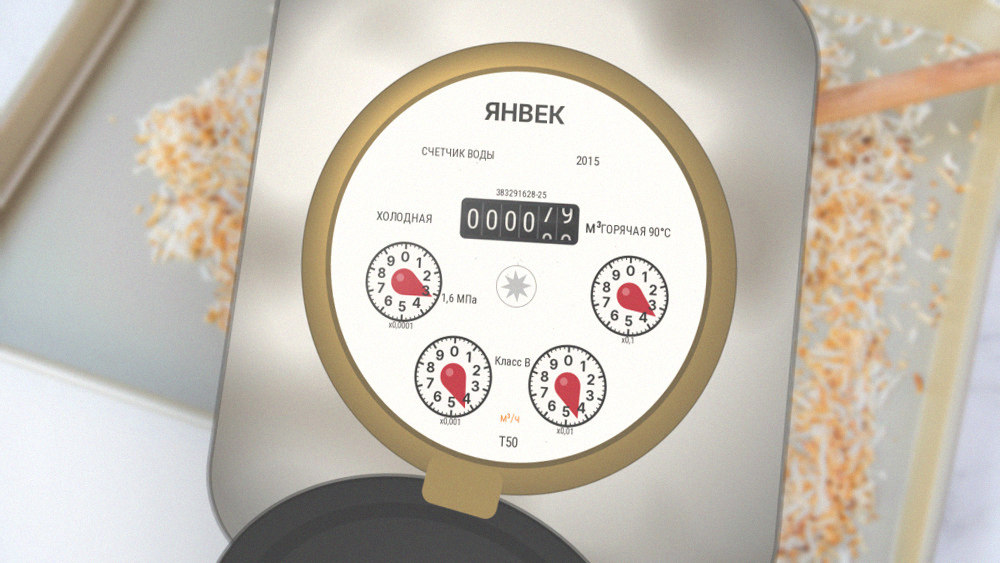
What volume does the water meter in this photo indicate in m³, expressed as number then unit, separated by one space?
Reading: 79.3443 m³
